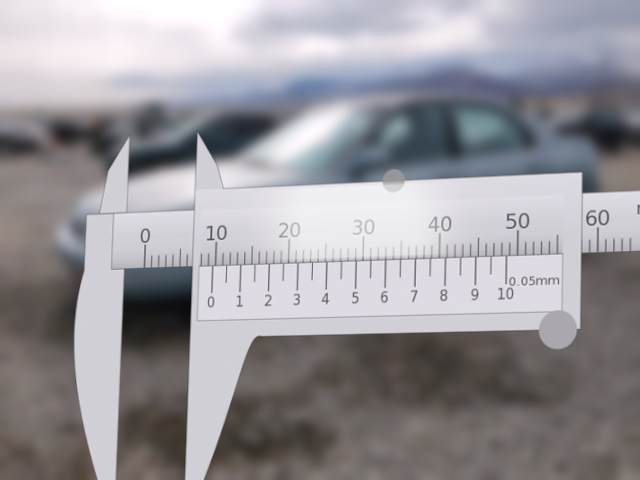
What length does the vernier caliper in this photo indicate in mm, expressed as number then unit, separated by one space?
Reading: 9.6 mm
